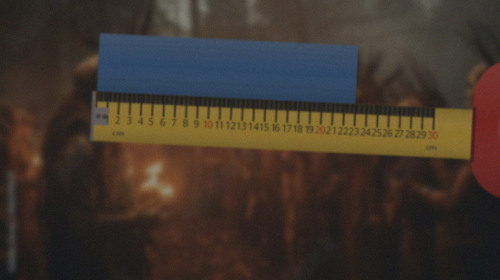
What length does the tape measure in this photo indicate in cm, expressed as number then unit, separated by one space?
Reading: 23 cm
